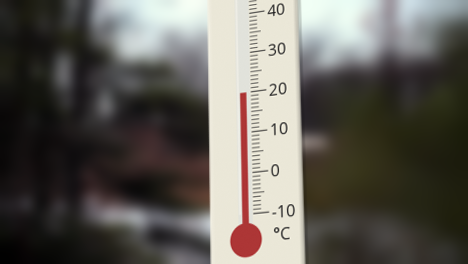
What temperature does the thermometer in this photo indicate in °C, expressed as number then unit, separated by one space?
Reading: 20 °C
